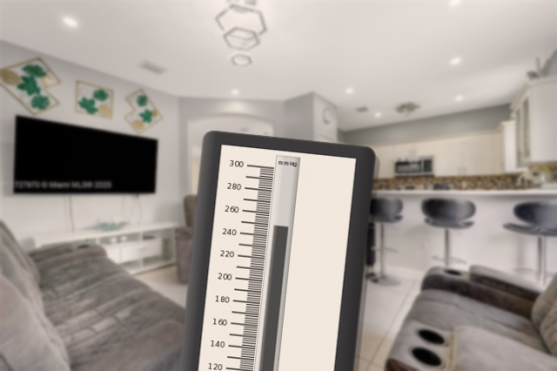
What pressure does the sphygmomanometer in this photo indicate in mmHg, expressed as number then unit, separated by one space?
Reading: 250 mmHg
